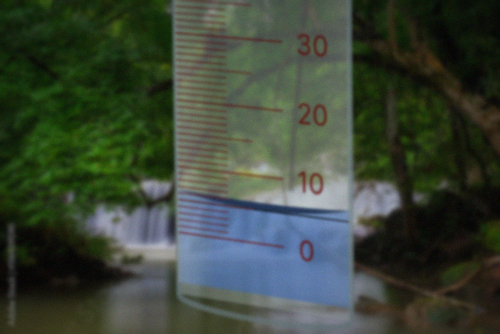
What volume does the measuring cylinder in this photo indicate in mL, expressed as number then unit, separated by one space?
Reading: 5 mL
